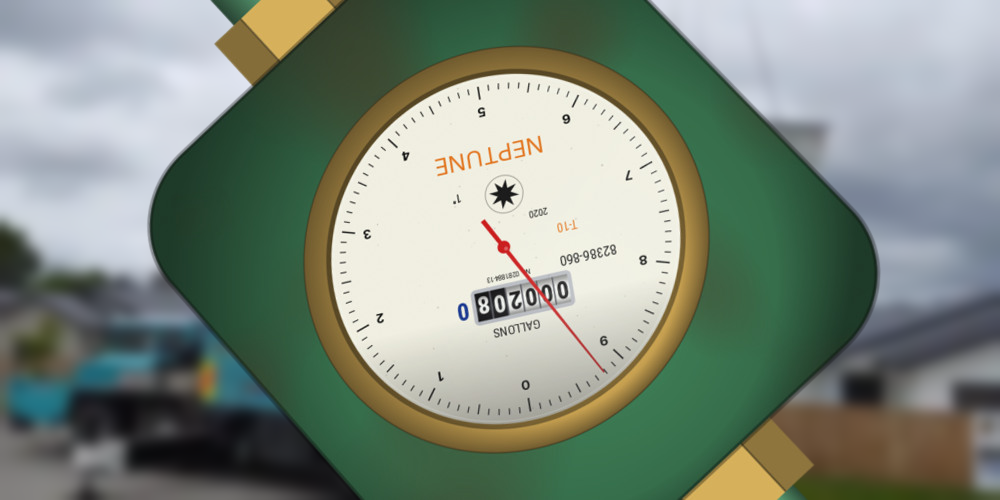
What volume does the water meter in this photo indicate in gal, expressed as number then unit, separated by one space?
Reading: 2079.2 gal
